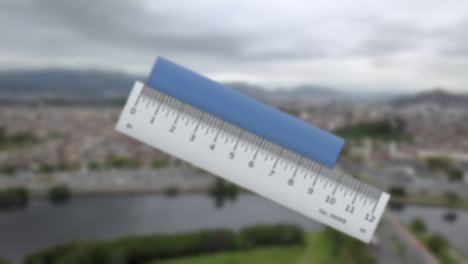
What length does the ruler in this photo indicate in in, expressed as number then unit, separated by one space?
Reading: 9.5 in
